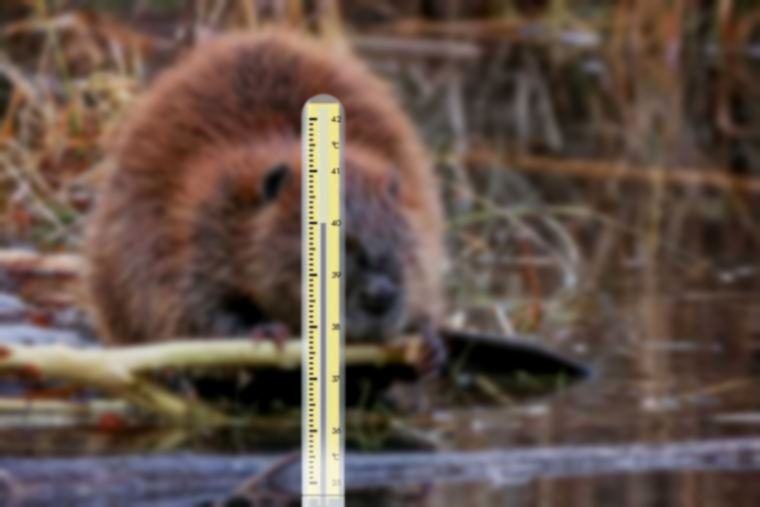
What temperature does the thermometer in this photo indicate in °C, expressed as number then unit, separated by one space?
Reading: 40 °C
